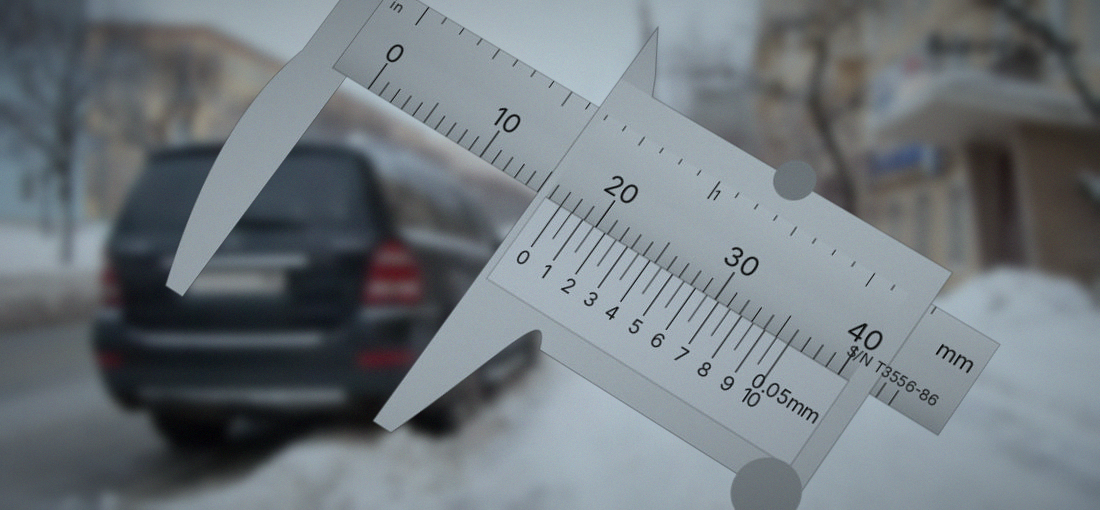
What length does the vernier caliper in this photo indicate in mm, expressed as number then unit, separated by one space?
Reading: 17.0 mm
